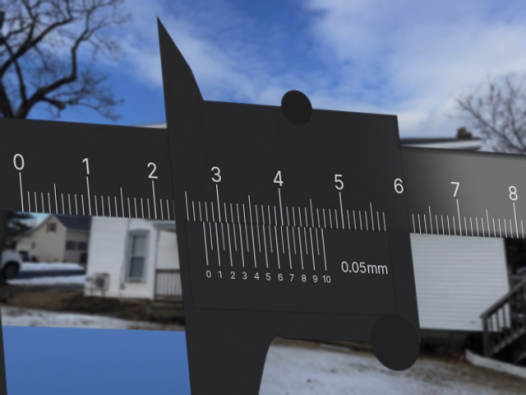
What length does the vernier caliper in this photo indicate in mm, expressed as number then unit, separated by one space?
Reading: 27.4 mm
